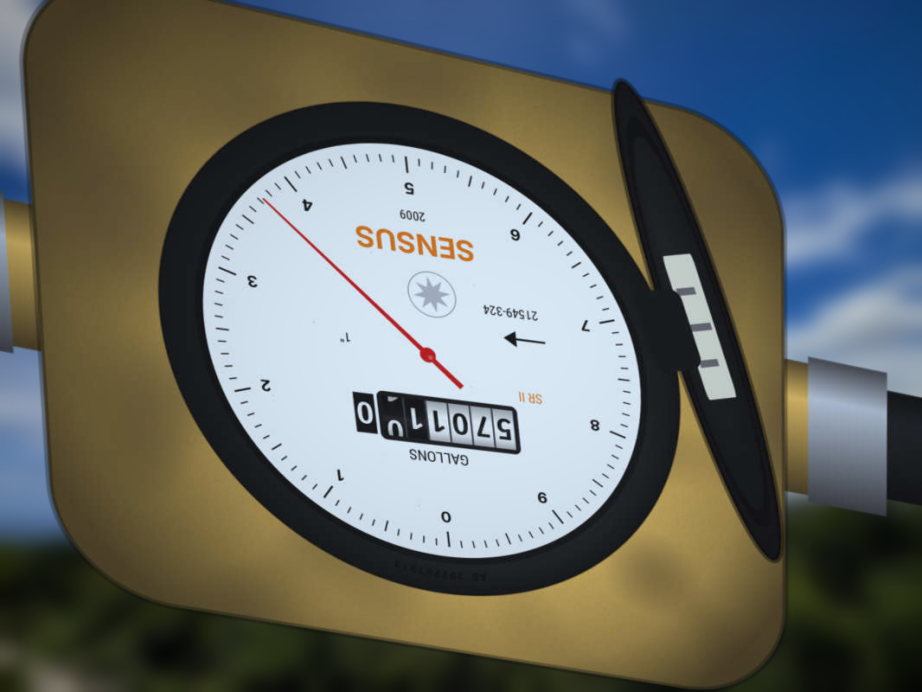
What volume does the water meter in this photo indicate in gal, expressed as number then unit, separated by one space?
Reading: 5701103.7 gal
